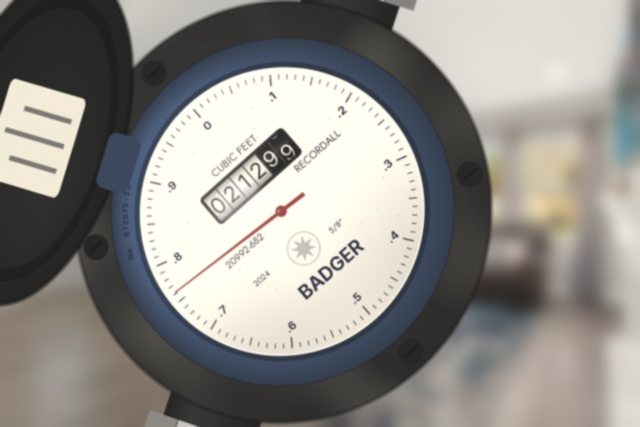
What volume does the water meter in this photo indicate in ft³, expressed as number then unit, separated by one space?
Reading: 21298.76 ft³
